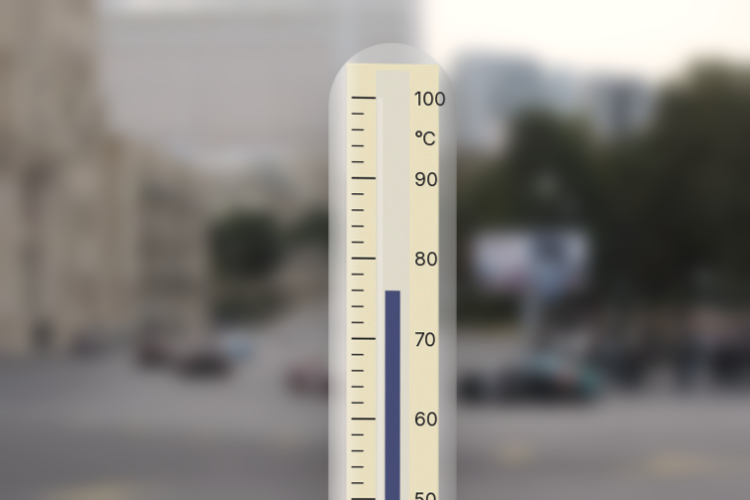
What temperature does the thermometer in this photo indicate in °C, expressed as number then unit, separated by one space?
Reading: 76 °C
